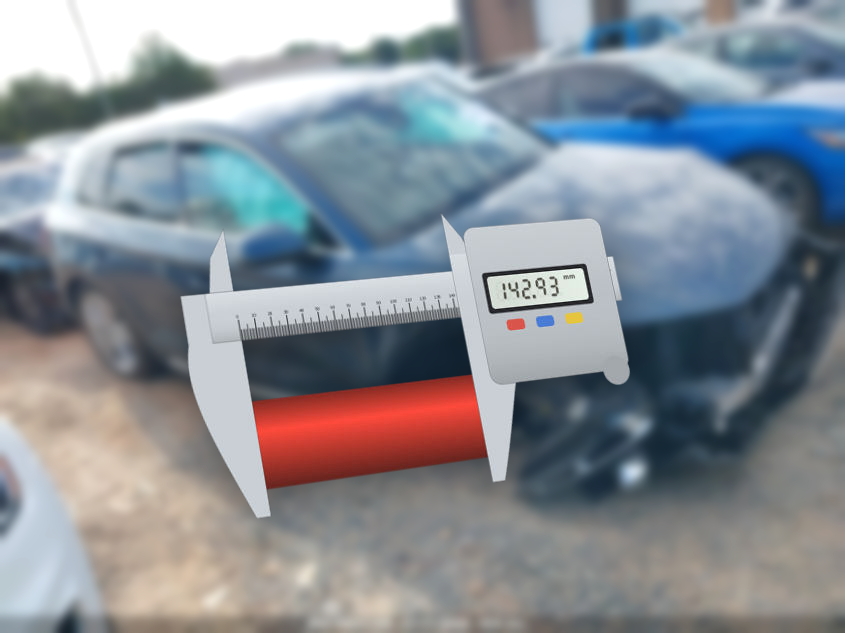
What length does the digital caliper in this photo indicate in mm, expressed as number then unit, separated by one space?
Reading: 142.93 mm
